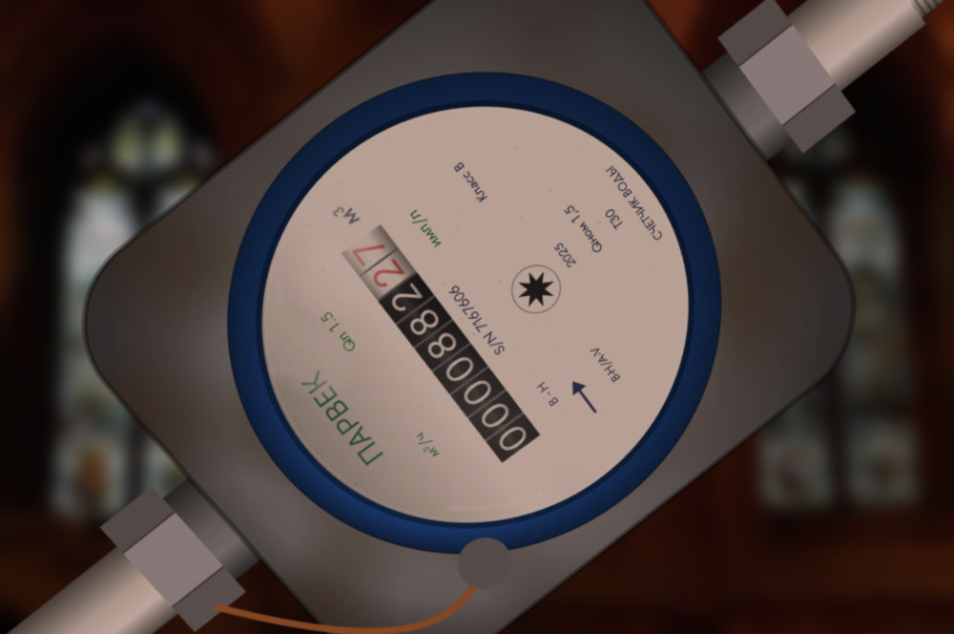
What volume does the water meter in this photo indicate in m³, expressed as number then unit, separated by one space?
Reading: 882.27 m³
